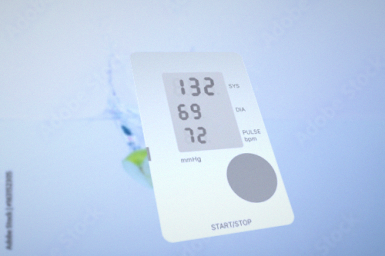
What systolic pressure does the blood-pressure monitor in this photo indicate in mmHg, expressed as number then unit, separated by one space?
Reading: 132 mmHg
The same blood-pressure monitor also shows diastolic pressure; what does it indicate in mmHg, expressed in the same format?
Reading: 69 mmHg
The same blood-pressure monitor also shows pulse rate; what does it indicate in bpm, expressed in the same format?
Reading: 72 bpm
